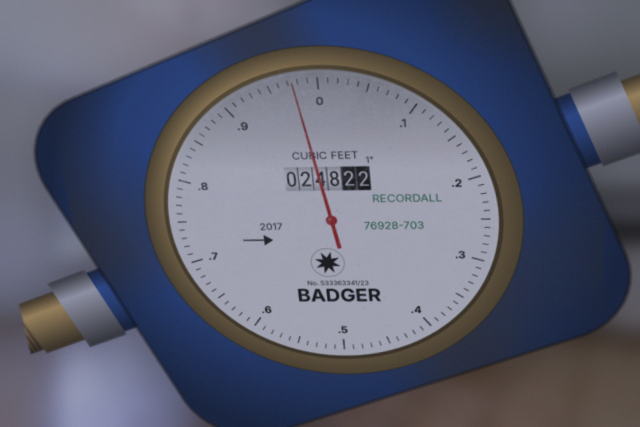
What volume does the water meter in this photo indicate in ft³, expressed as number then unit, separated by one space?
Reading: 24821.97 ft³
